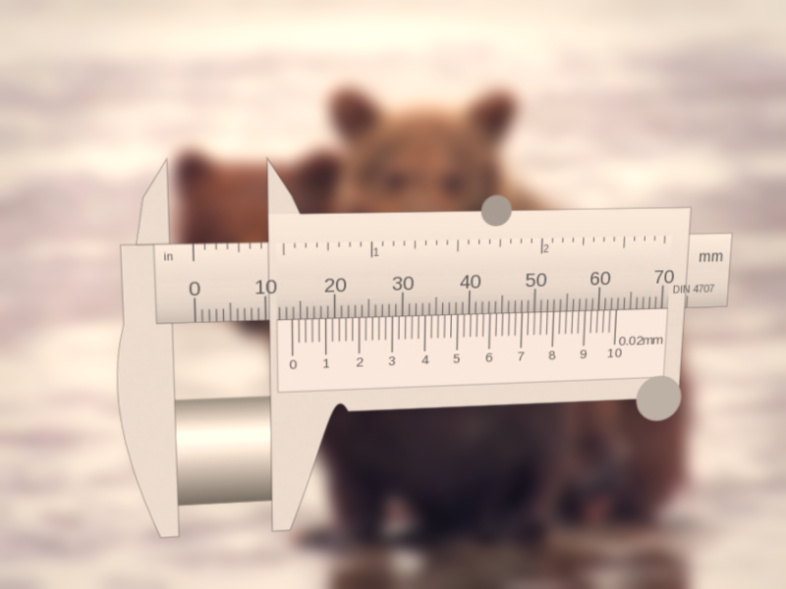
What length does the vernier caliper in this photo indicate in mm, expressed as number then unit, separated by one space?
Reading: 13.8 mm
